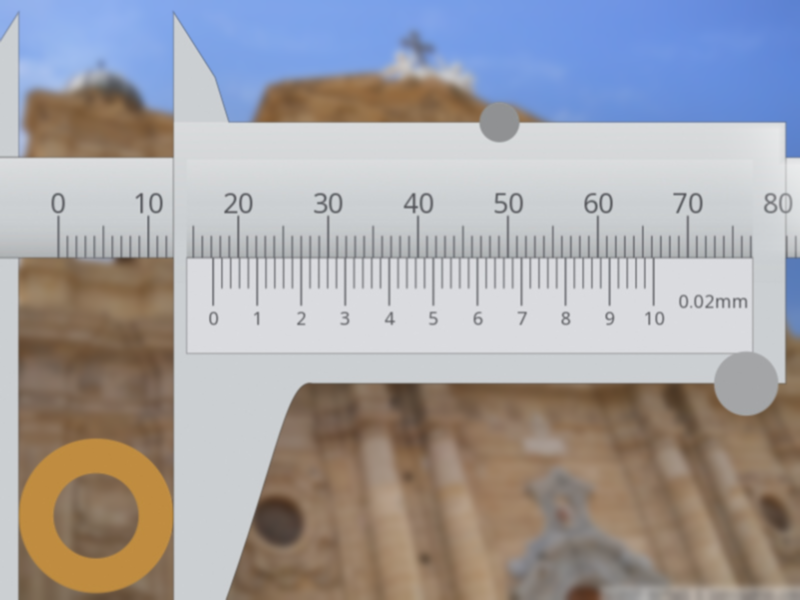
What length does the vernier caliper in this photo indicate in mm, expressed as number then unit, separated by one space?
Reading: 17.2 mm
